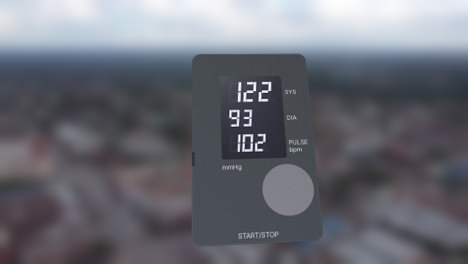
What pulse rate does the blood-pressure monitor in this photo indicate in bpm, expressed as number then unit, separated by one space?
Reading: 102 bpm
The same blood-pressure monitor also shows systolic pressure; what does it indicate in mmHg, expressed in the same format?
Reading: 122 mmHg
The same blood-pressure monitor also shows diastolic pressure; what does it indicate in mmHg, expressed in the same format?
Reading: 93 mmHg
